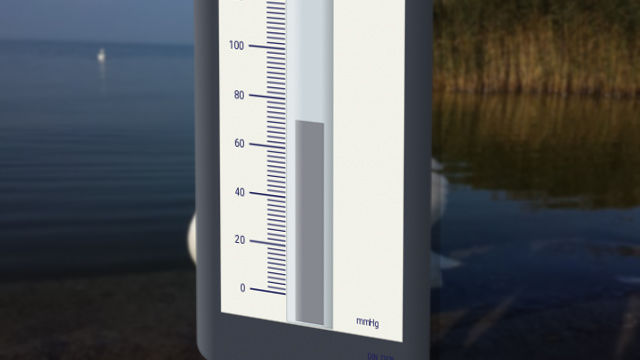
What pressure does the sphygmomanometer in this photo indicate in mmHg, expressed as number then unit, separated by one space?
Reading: 72 mmHg
